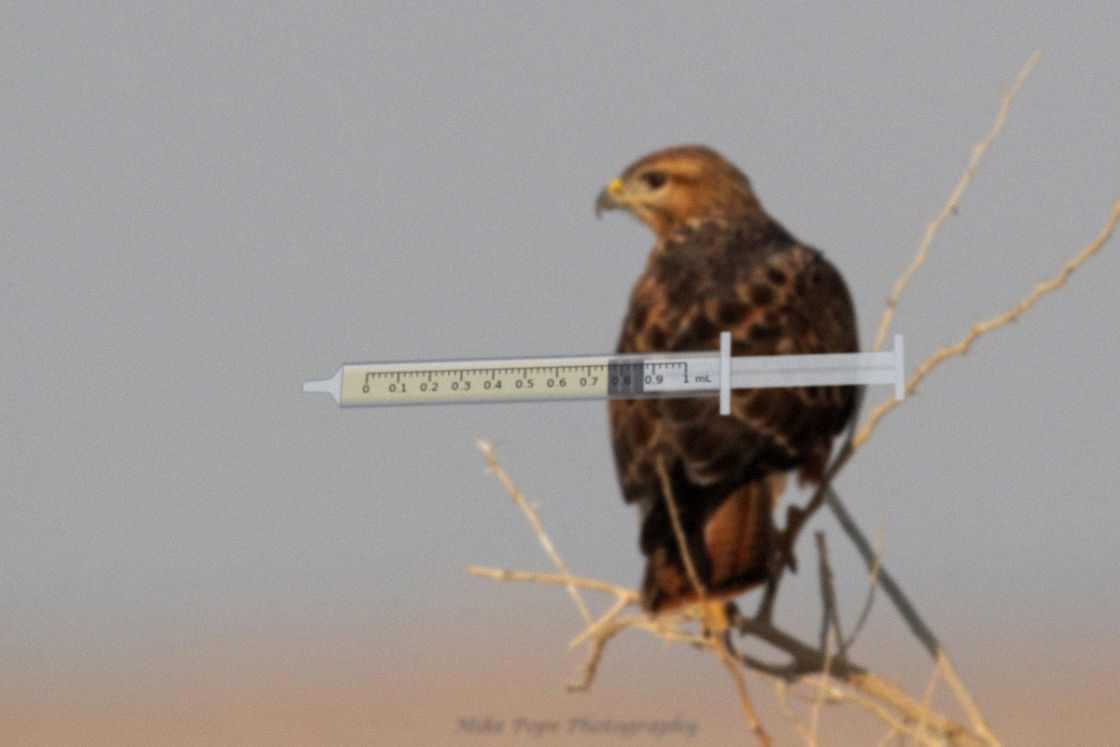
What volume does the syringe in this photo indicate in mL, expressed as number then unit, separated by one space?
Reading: 0.76 mL
